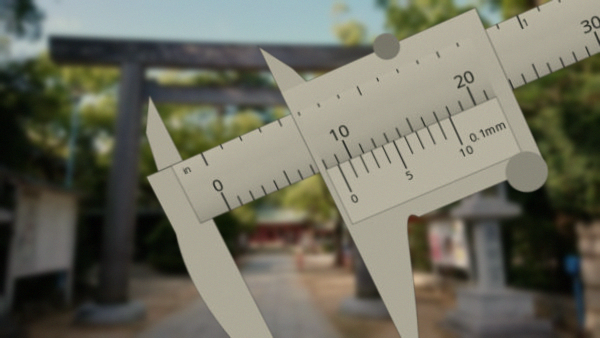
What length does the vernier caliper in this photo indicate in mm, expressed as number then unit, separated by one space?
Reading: 8.9 mm
